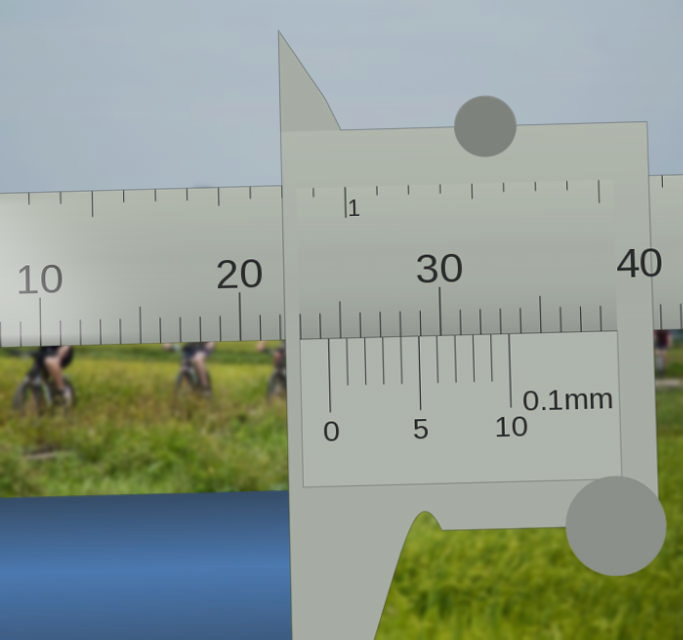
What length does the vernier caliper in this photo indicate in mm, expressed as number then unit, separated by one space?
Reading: 24.4 mm
